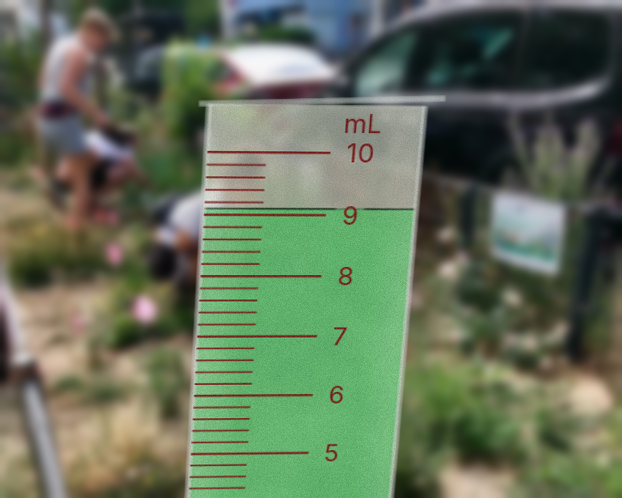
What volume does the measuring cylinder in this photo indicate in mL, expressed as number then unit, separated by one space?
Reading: 9.1 mL
